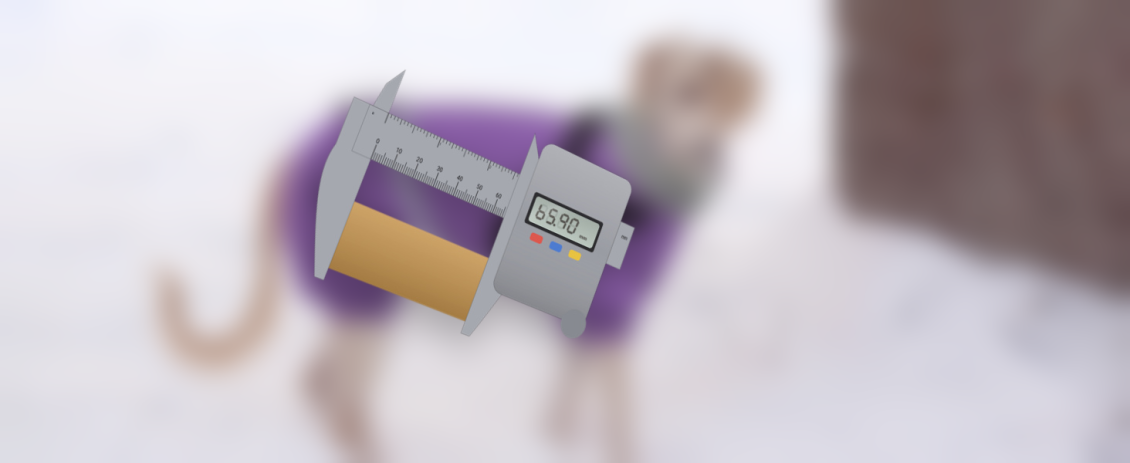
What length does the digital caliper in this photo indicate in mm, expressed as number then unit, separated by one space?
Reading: 65.90 mm
